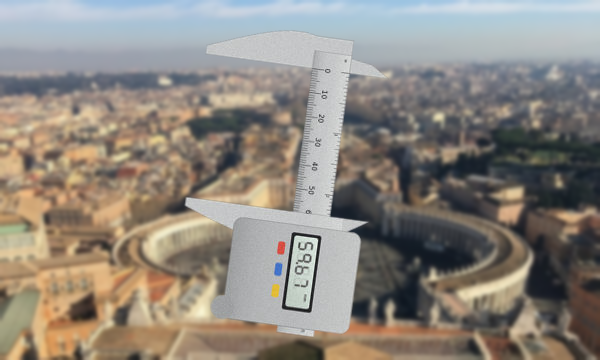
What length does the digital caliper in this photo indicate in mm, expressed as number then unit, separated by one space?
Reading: 59.67 mm
